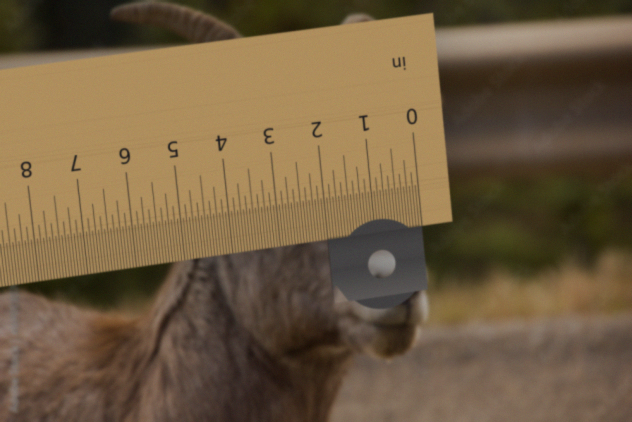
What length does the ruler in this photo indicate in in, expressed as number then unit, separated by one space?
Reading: 2 in
